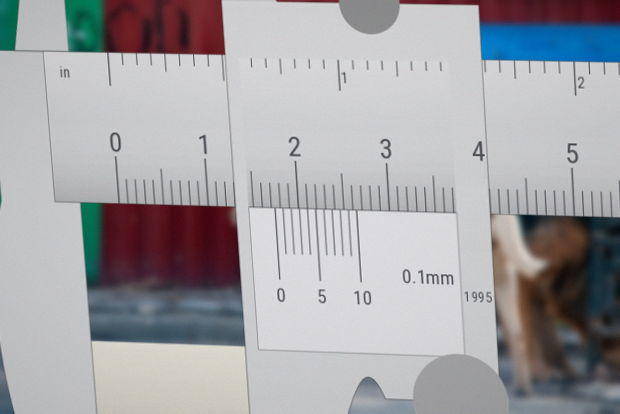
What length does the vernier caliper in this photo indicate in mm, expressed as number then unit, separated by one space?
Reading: 17.4 mm
